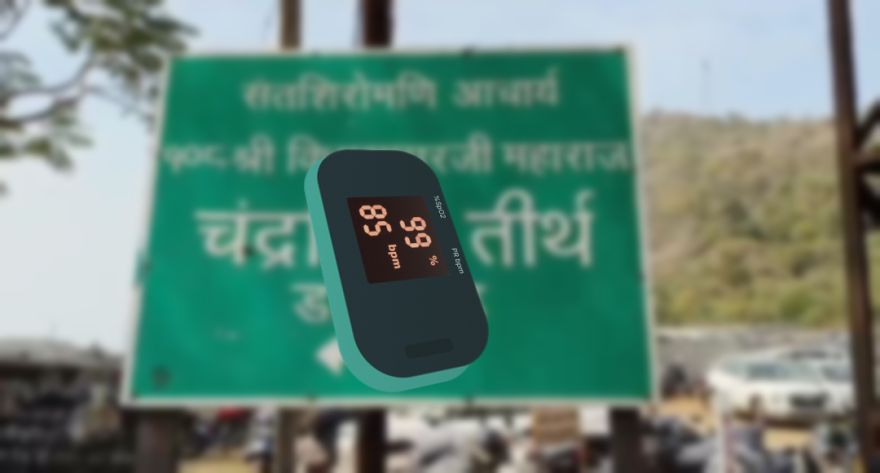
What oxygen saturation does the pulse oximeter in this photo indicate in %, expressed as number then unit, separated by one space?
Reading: 99 %
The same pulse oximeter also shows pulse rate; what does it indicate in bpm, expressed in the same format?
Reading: 85 bpm
